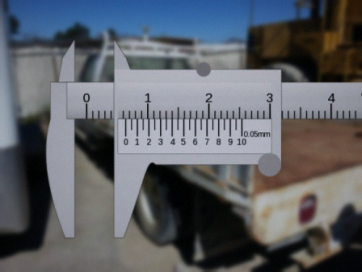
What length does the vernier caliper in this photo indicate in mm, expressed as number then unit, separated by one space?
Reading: 6.4 mm
